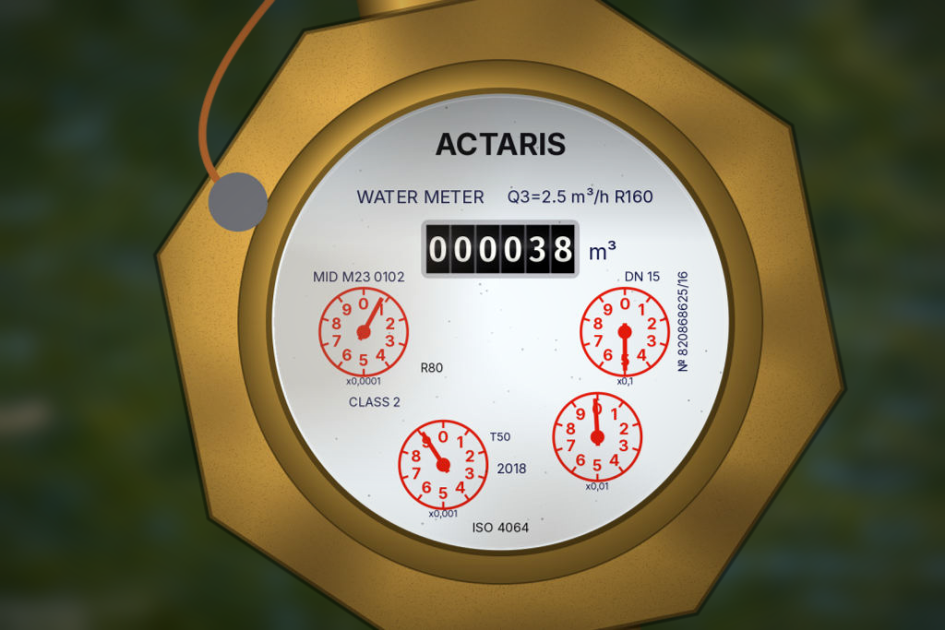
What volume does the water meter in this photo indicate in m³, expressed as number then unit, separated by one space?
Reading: 38.4990 m³
